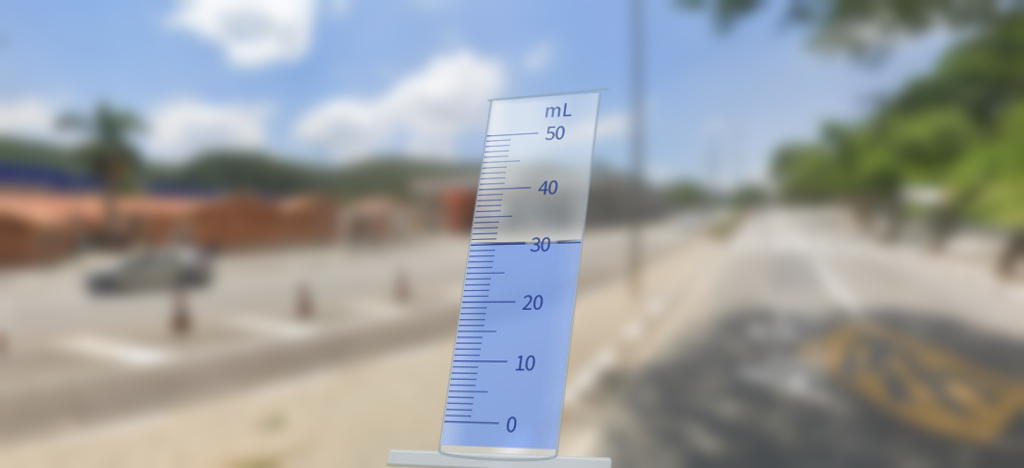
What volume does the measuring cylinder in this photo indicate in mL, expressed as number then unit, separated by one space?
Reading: 30 mL
